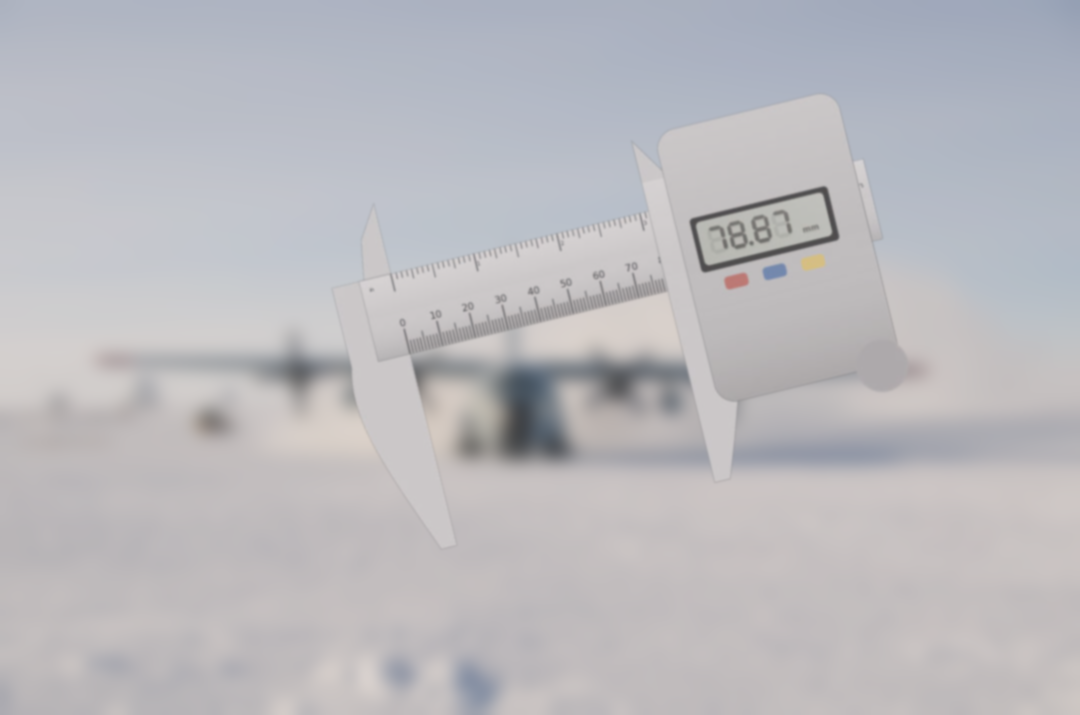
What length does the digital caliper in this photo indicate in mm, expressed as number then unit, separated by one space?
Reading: 78.87 mm
